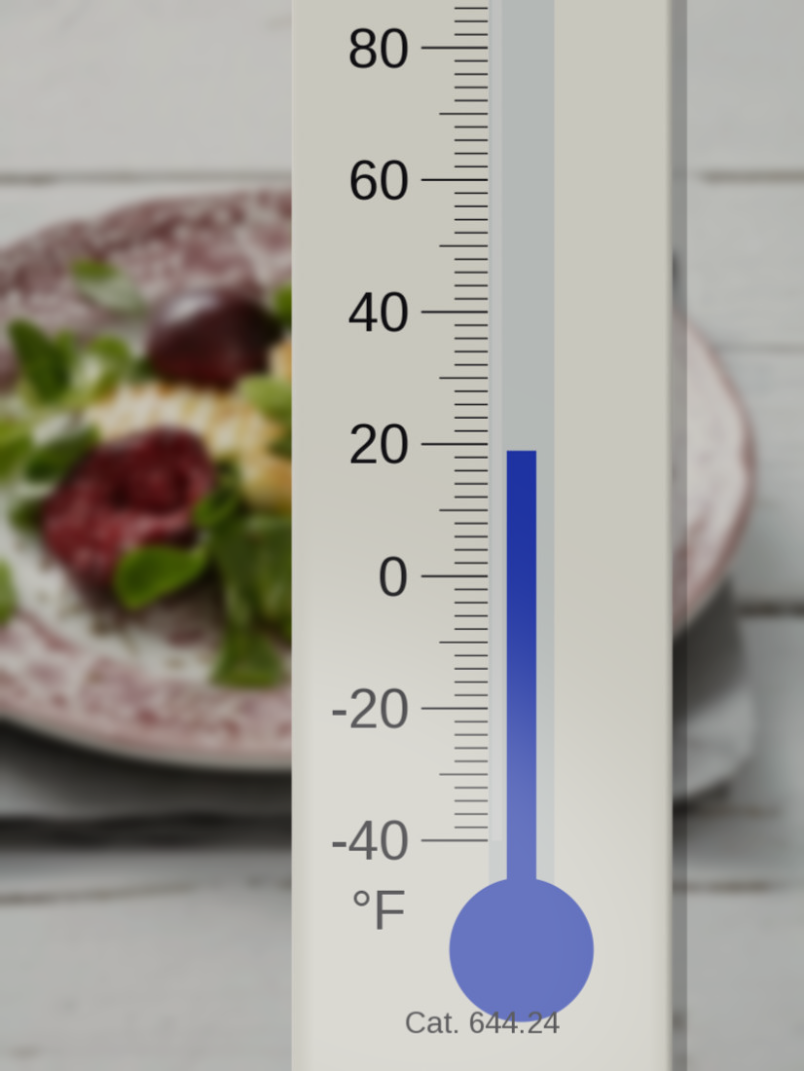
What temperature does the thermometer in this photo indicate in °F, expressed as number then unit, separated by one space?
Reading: 19 °F
